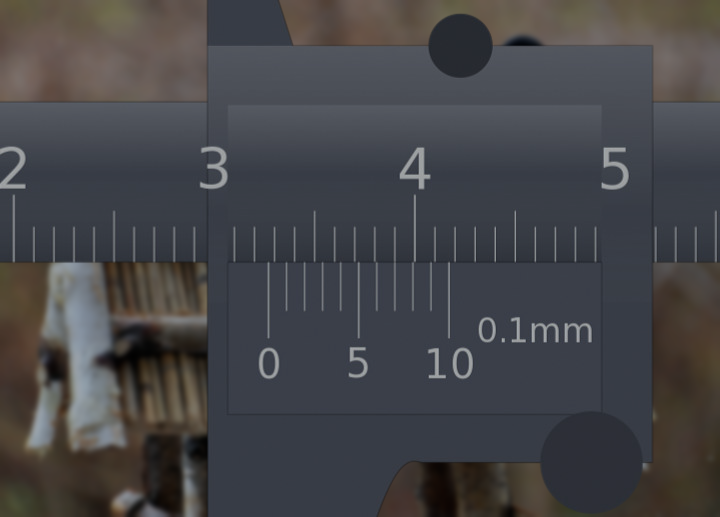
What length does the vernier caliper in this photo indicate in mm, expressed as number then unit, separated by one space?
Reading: 32.7 mm
